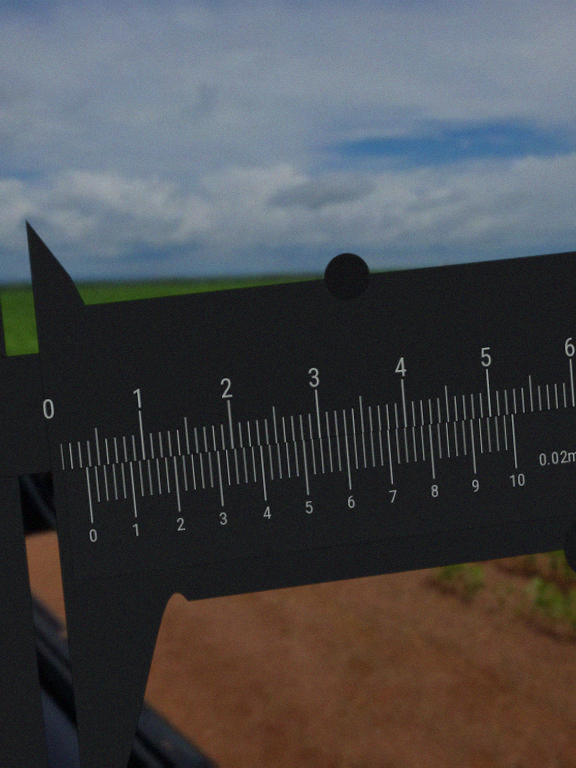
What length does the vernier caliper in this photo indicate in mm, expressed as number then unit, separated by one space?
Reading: 3.6 mm
